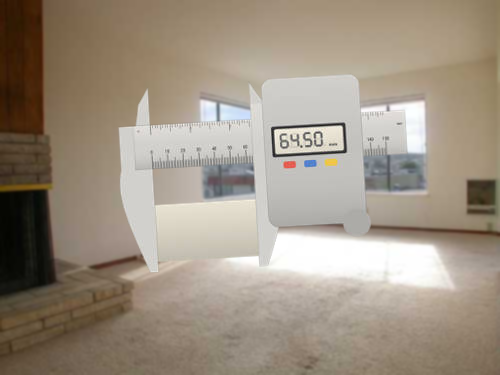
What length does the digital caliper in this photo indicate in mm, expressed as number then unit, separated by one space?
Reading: 64.50 mm
